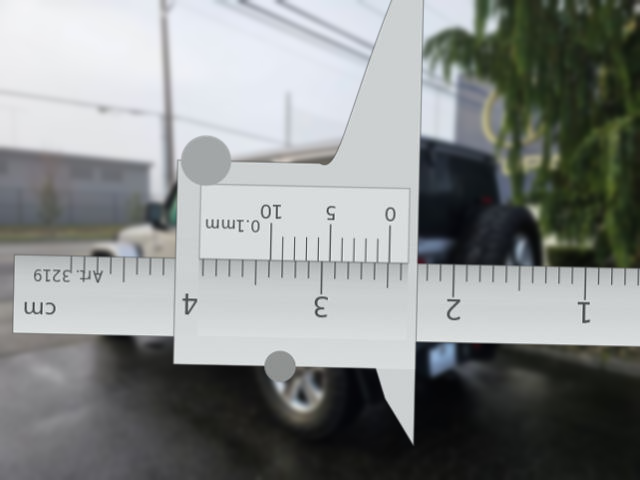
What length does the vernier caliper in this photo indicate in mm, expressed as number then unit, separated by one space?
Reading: 24.9 mm
